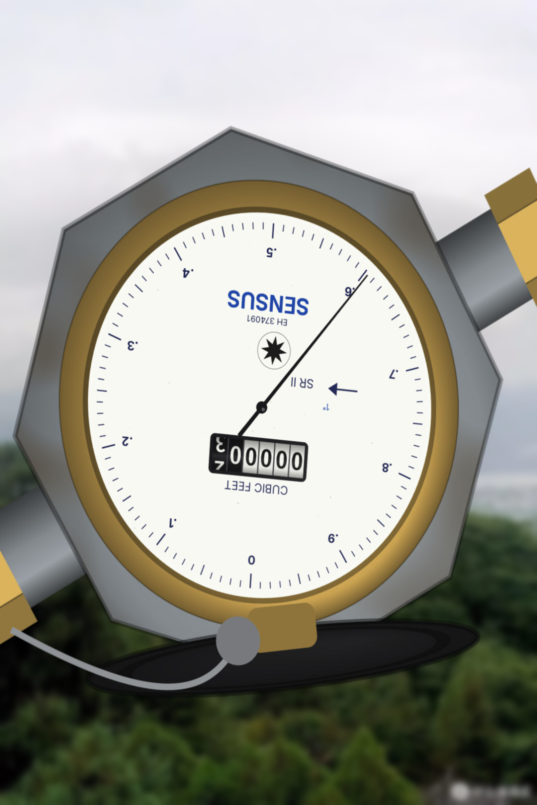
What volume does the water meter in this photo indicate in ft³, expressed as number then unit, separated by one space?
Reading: 2.60 ft³
